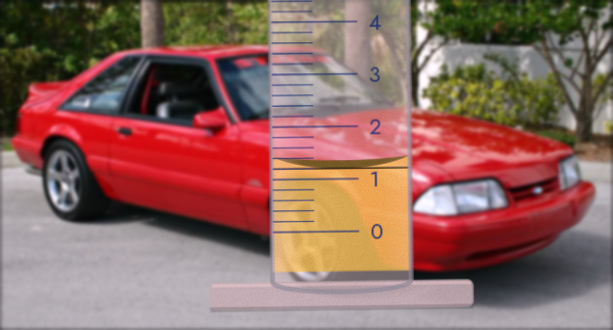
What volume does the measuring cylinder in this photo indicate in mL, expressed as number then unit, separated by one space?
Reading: 1.2 mL
